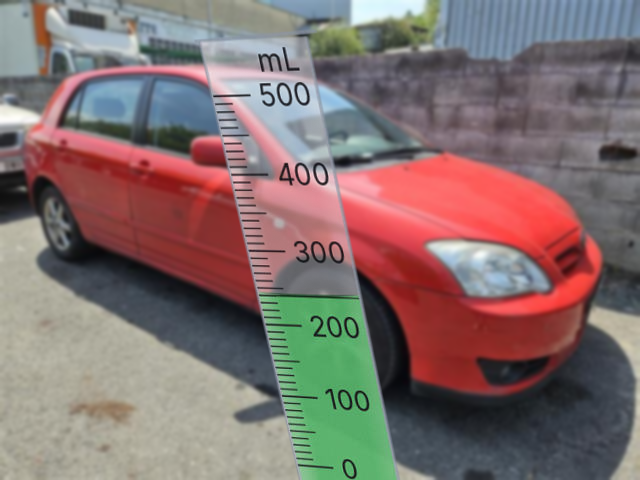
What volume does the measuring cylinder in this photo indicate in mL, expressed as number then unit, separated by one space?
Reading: 240 mL
